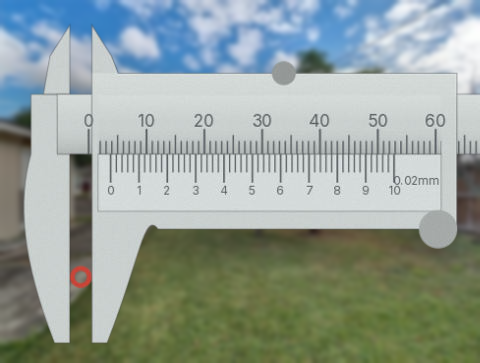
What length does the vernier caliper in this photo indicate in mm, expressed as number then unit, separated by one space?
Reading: 3.8 mm
